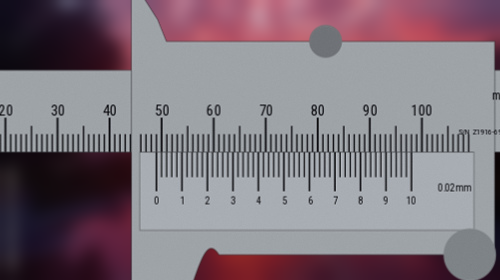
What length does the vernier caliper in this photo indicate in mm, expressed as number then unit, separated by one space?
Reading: 49.0 mm
